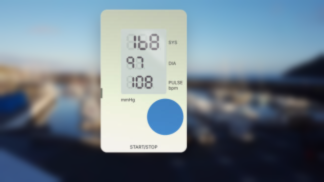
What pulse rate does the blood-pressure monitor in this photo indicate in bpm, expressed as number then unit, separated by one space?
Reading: 108 bpm
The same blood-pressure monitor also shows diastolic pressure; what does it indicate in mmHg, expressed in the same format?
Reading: 97 mmHg
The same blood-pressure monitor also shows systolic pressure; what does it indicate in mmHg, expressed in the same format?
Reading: 168 mmHg
